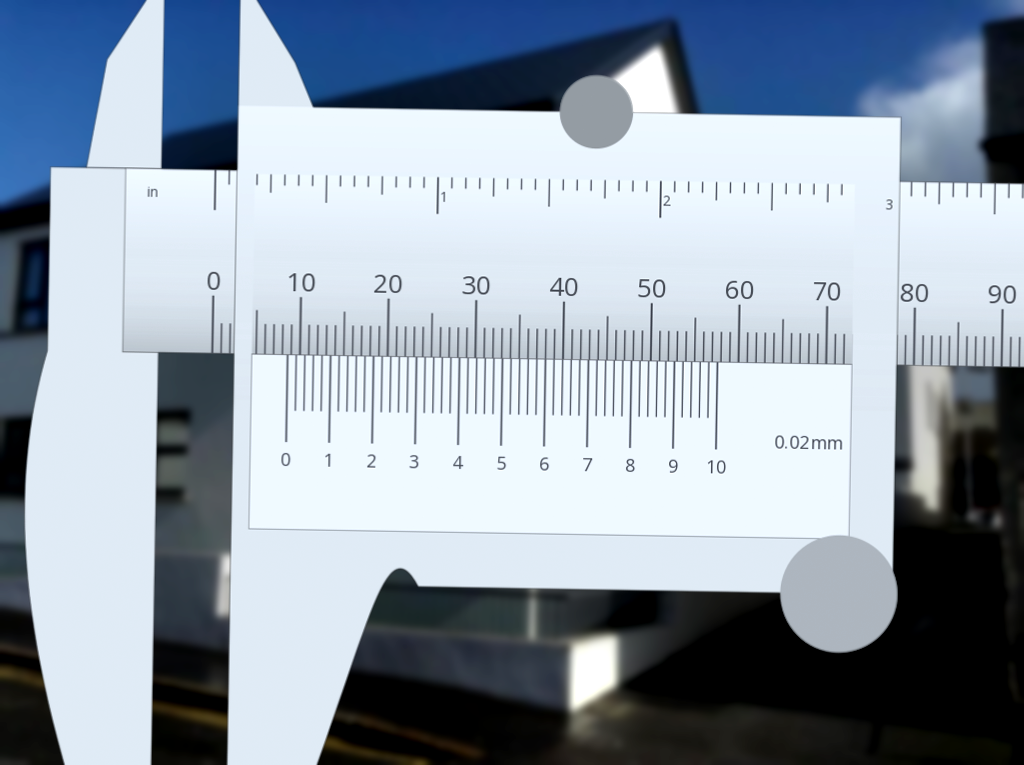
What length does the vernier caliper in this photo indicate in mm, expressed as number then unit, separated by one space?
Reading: 8.6 mm
